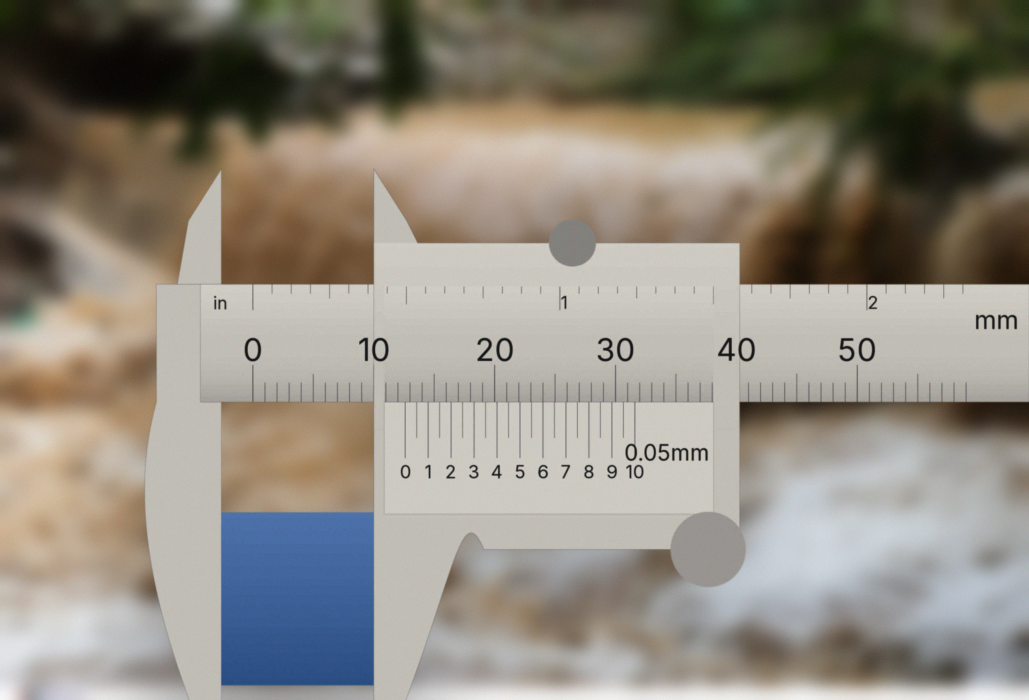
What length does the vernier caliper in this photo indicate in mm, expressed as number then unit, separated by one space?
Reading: 12.6 mm
